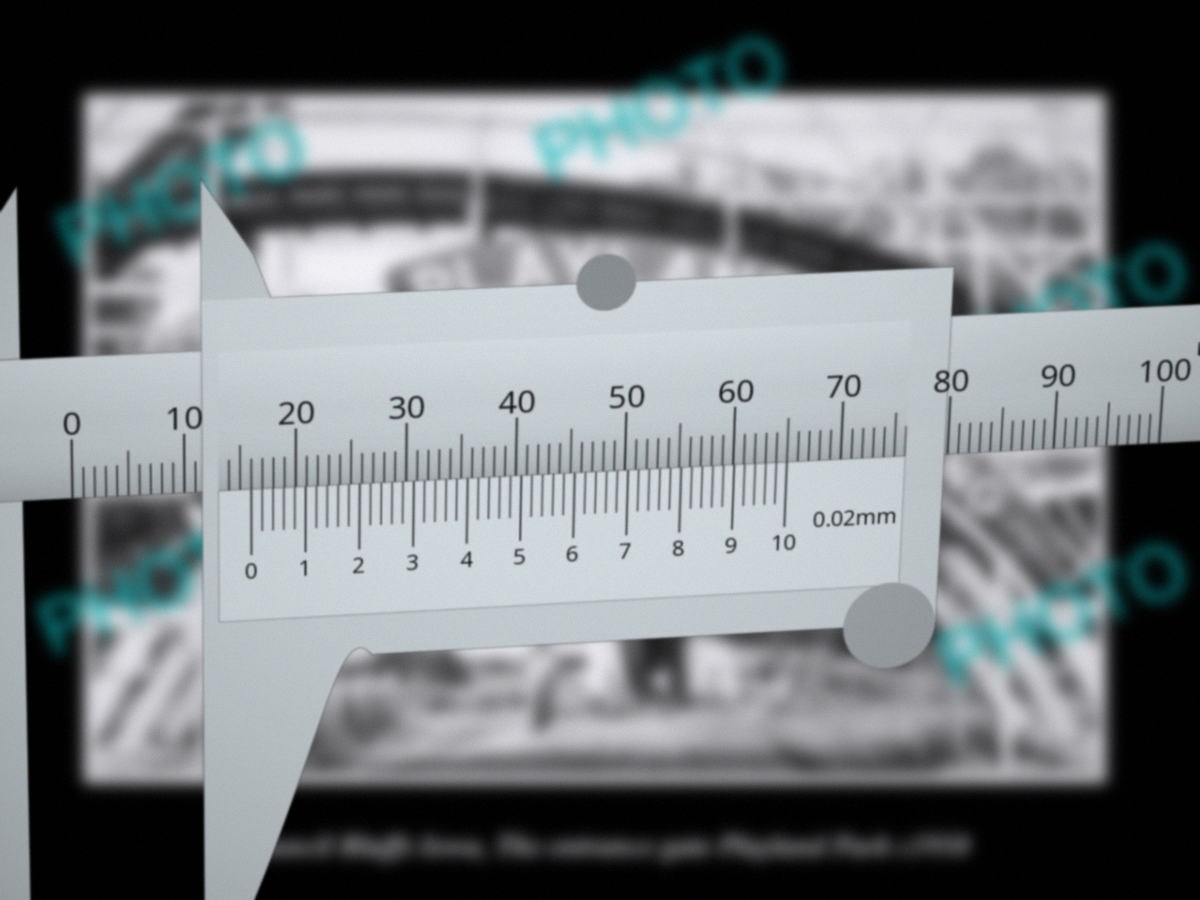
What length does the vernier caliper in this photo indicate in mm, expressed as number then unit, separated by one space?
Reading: 16.0 mm
